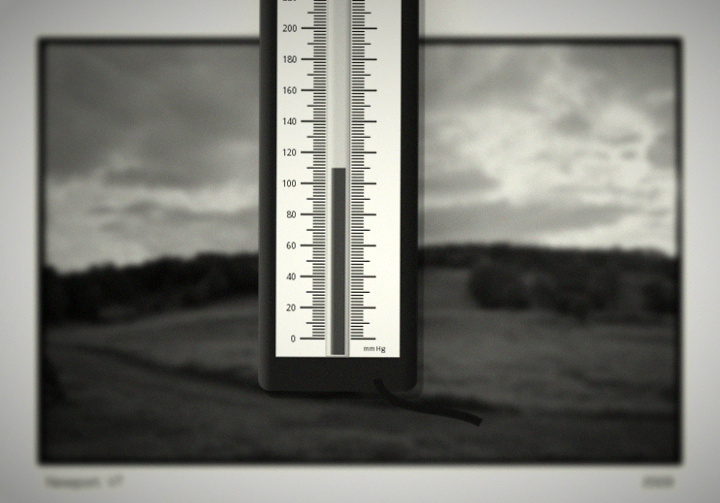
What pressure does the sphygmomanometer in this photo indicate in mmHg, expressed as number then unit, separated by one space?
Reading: 110 mmHg
